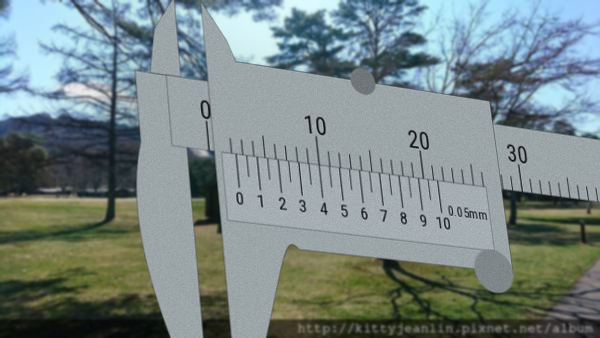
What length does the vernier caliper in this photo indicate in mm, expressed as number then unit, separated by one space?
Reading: 2.4 mm
